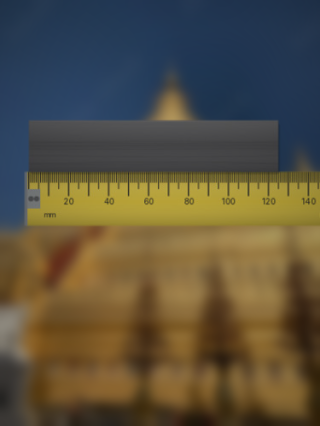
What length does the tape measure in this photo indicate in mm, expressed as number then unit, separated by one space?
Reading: 125 mm
